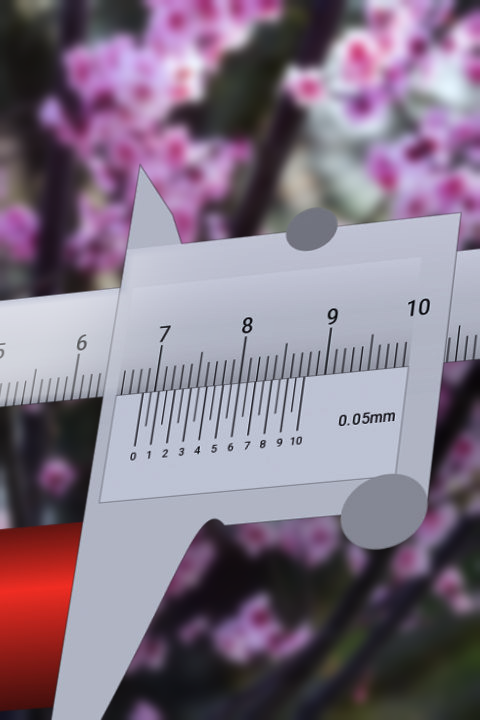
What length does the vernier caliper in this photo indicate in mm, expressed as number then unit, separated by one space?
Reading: 68.6 mm
